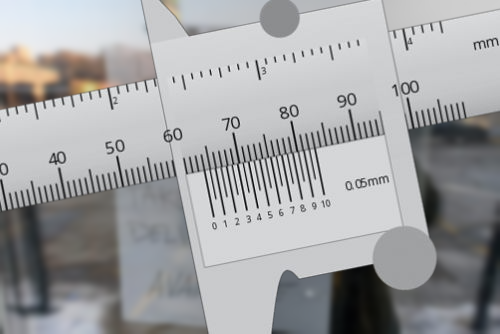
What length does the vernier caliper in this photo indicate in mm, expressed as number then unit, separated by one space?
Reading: 64.0 mm
